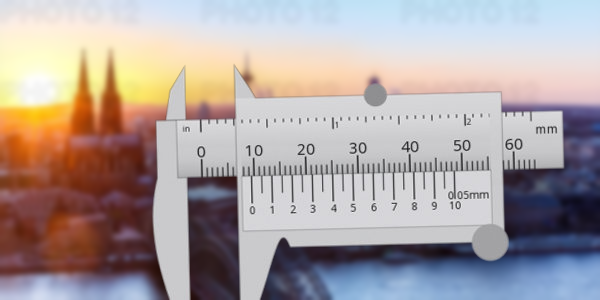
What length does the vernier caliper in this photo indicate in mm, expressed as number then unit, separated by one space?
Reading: 9.5 mm
